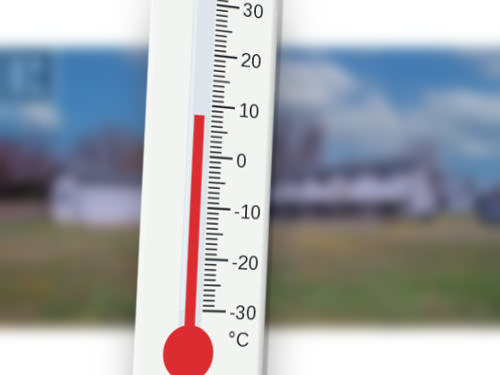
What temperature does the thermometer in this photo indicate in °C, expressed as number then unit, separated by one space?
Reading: 8 °C
